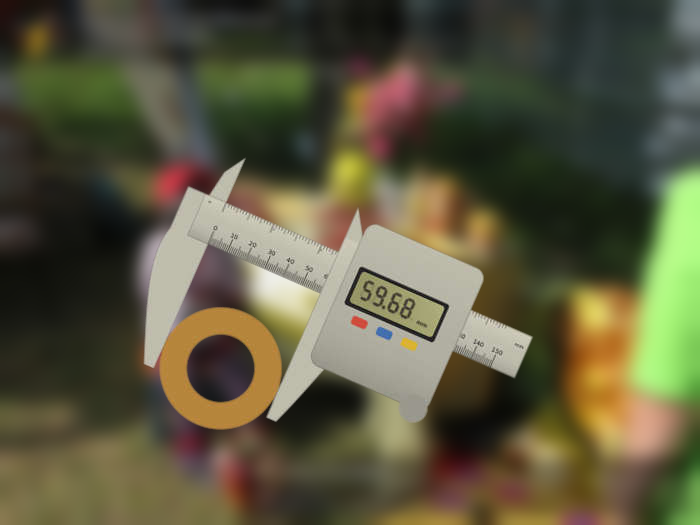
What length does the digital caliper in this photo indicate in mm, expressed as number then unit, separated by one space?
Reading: 59.68 mm
